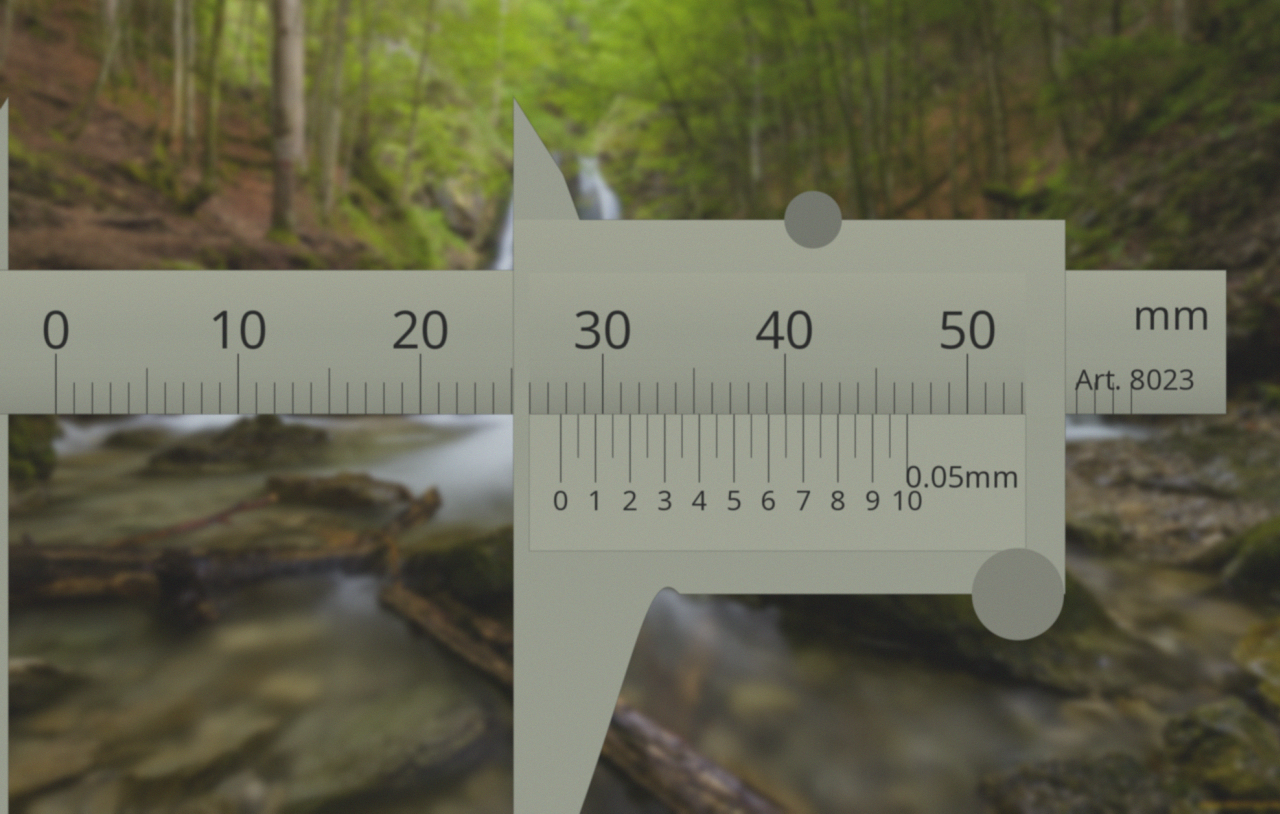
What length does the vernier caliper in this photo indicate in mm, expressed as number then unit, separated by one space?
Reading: 27.7 mm
